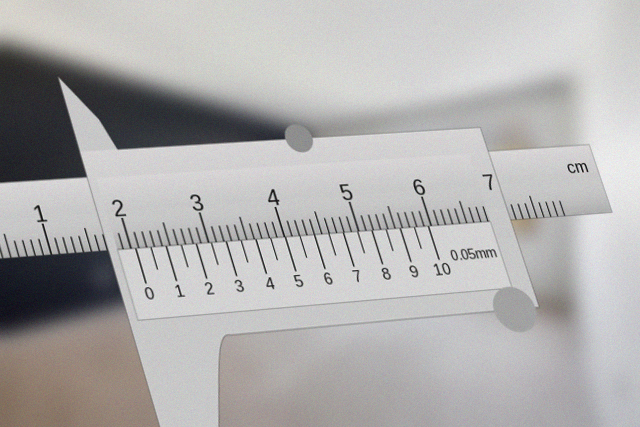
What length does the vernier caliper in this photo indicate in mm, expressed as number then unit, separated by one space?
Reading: 20.6 mm
